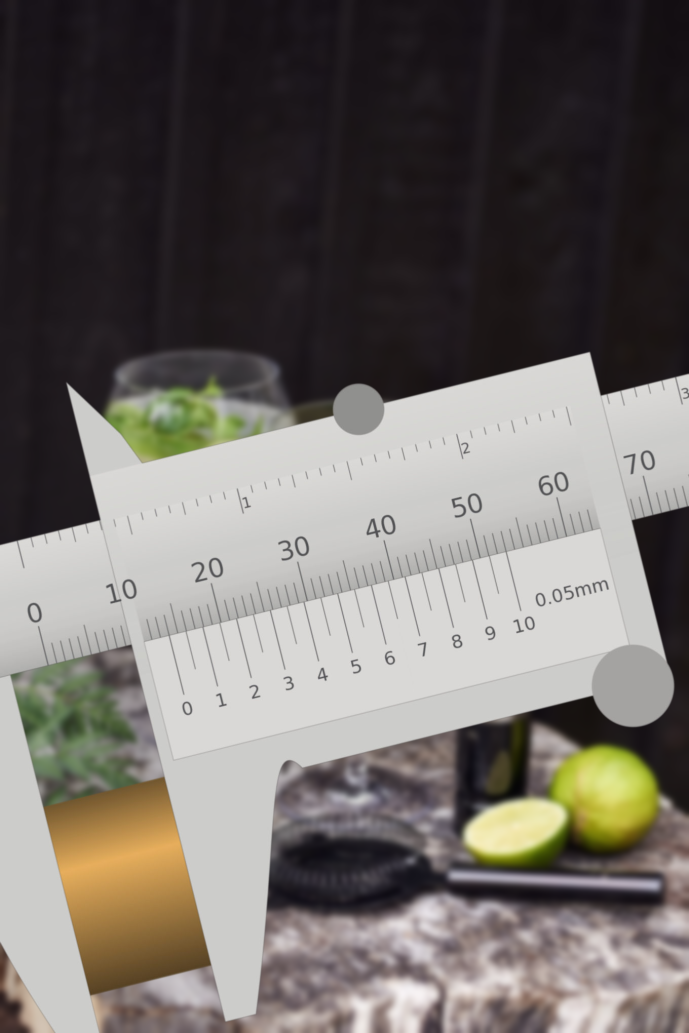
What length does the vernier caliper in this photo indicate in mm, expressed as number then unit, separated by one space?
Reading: 14.0 mm
